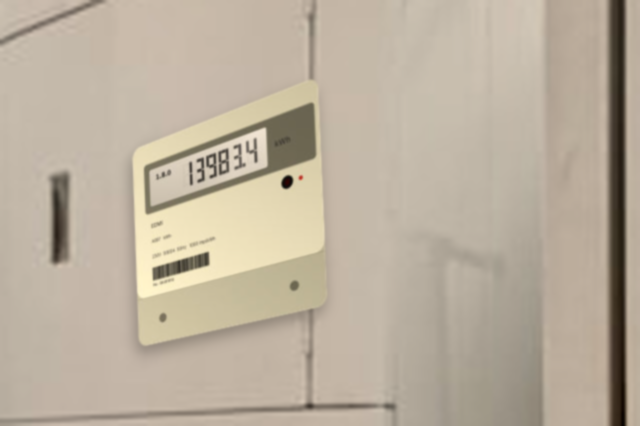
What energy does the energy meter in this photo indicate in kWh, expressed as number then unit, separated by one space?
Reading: 13983.4 kWh
